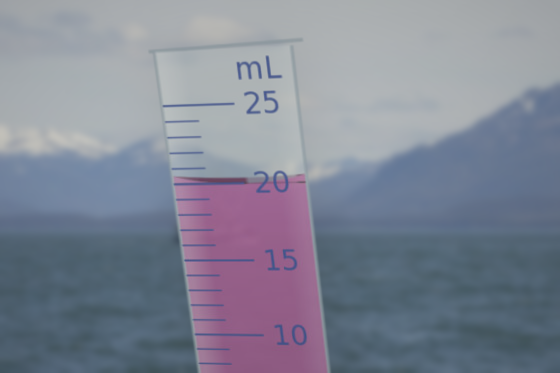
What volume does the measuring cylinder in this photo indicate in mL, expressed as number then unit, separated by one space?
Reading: 20 mL
